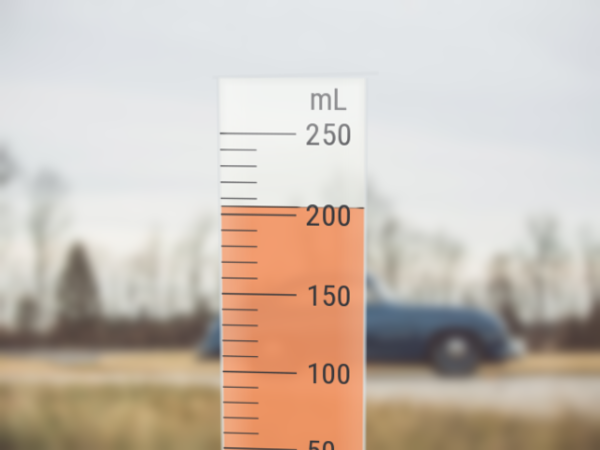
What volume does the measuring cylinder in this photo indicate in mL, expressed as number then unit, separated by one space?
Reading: 205 mL
